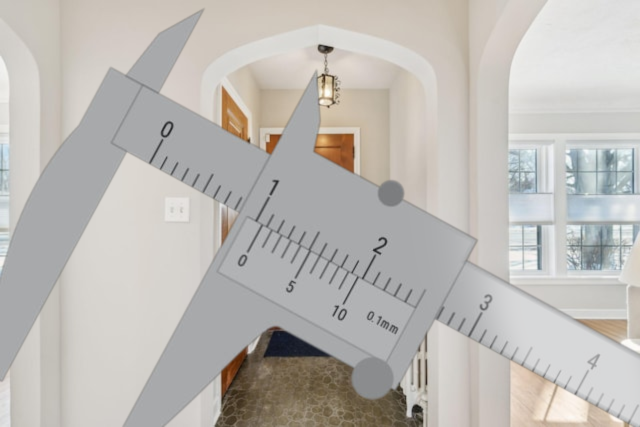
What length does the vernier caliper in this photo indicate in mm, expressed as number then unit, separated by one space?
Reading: 10.6 mm
